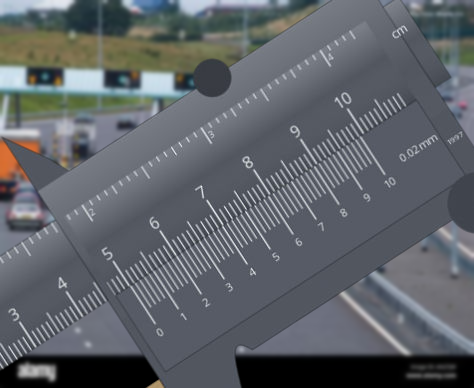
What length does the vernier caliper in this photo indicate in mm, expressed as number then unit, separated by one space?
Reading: 50.2 mm
